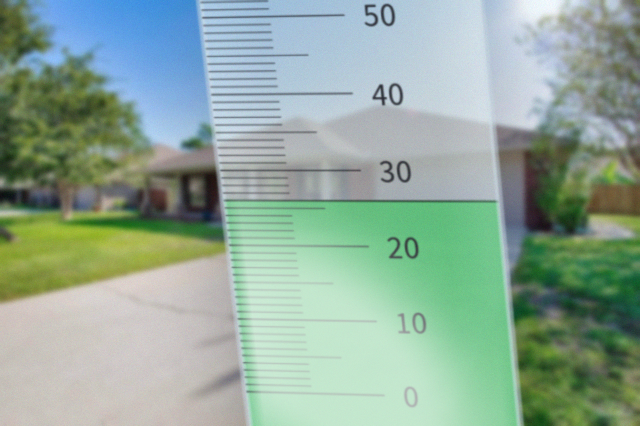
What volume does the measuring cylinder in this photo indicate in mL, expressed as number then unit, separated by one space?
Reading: 26 mL
